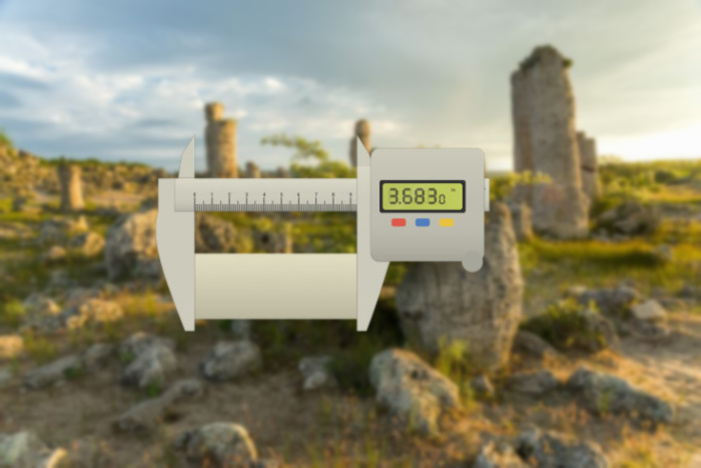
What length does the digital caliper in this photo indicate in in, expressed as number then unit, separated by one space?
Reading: 3.6830 in
